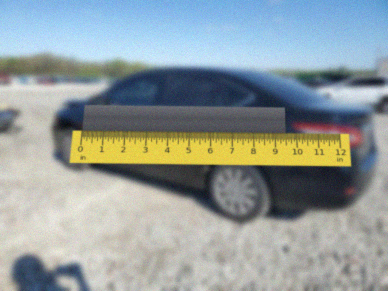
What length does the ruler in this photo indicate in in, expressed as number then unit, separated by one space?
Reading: 9.5 in
